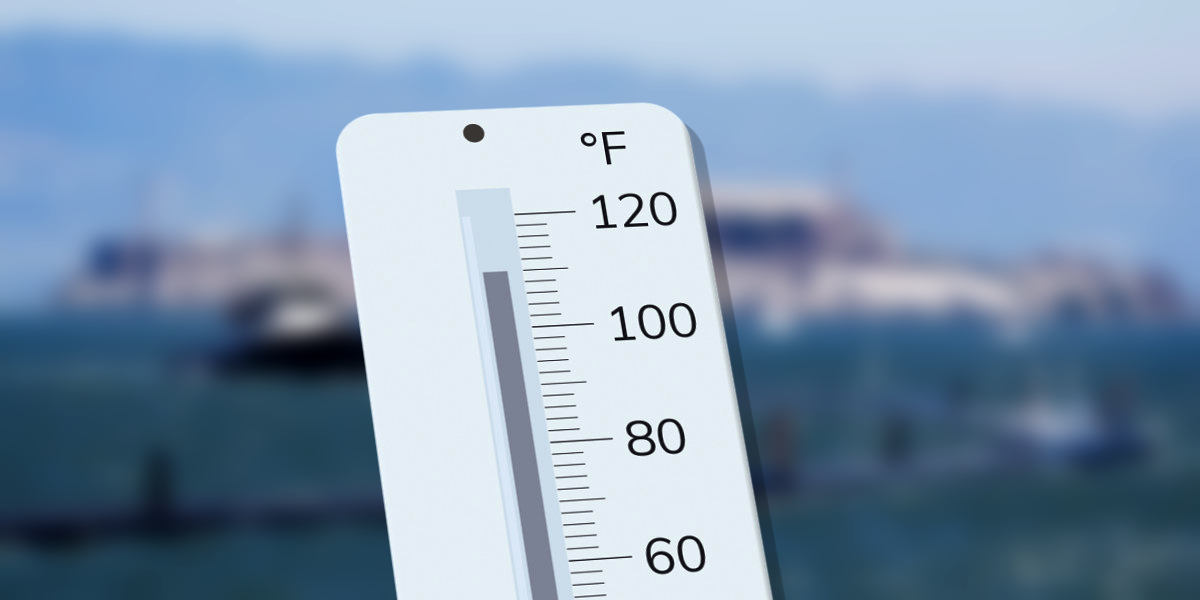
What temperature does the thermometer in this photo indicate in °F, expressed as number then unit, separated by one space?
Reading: 110 °F
